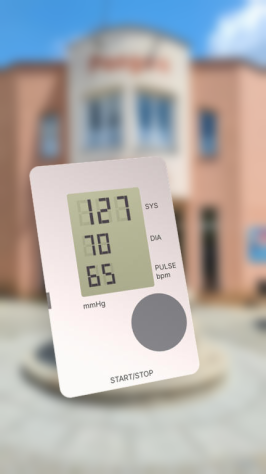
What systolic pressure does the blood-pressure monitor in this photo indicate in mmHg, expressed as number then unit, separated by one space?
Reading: 127 mmHg
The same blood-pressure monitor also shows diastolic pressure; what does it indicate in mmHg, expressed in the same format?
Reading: 70 mmHg
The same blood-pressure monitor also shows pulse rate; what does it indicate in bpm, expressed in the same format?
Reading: 65 bpm
